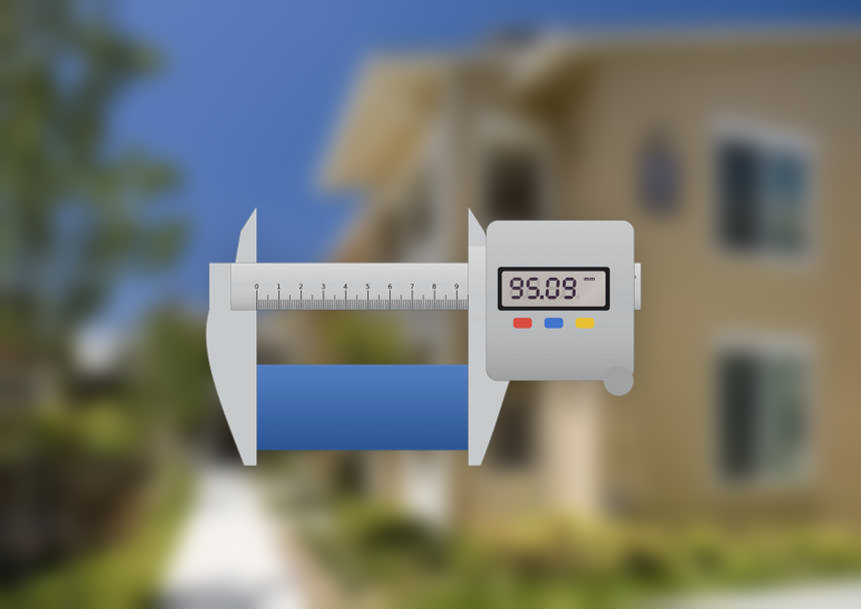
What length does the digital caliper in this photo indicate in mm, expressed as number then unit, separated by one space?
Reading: 95.09 mm
